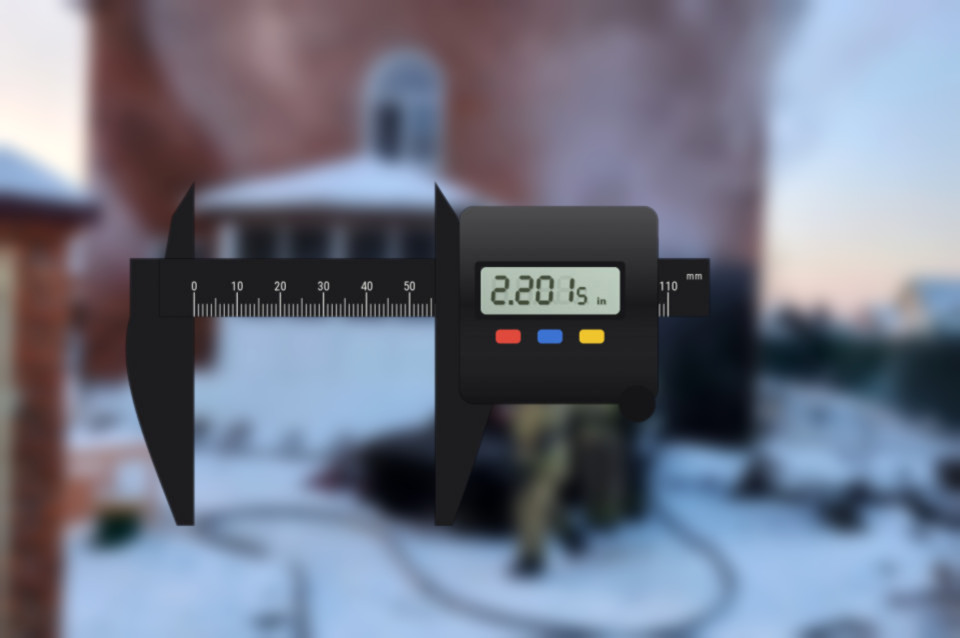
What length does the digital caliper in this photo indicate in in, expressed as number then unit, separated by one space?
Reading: 2.2015 in
